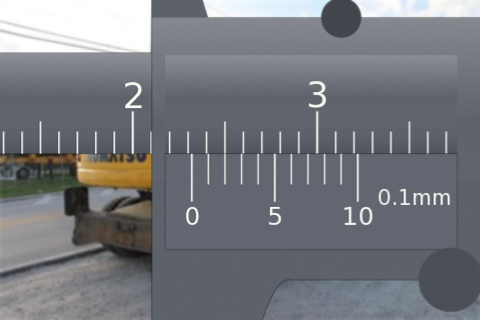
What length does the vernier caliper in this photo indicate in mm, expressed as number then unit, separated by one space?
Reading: 23.2 mm
